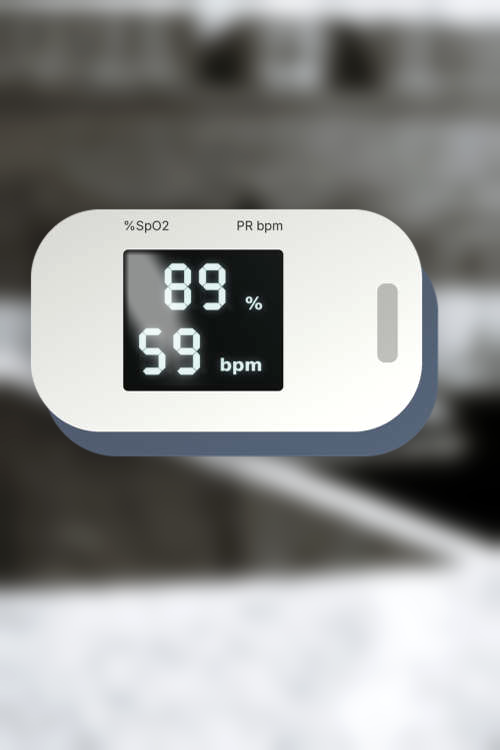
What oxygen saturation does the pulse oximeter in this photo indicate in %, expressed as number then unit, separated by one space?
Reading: 89 %
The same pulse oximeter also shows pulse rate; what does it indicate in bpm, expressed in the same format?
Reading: 59 bpm
